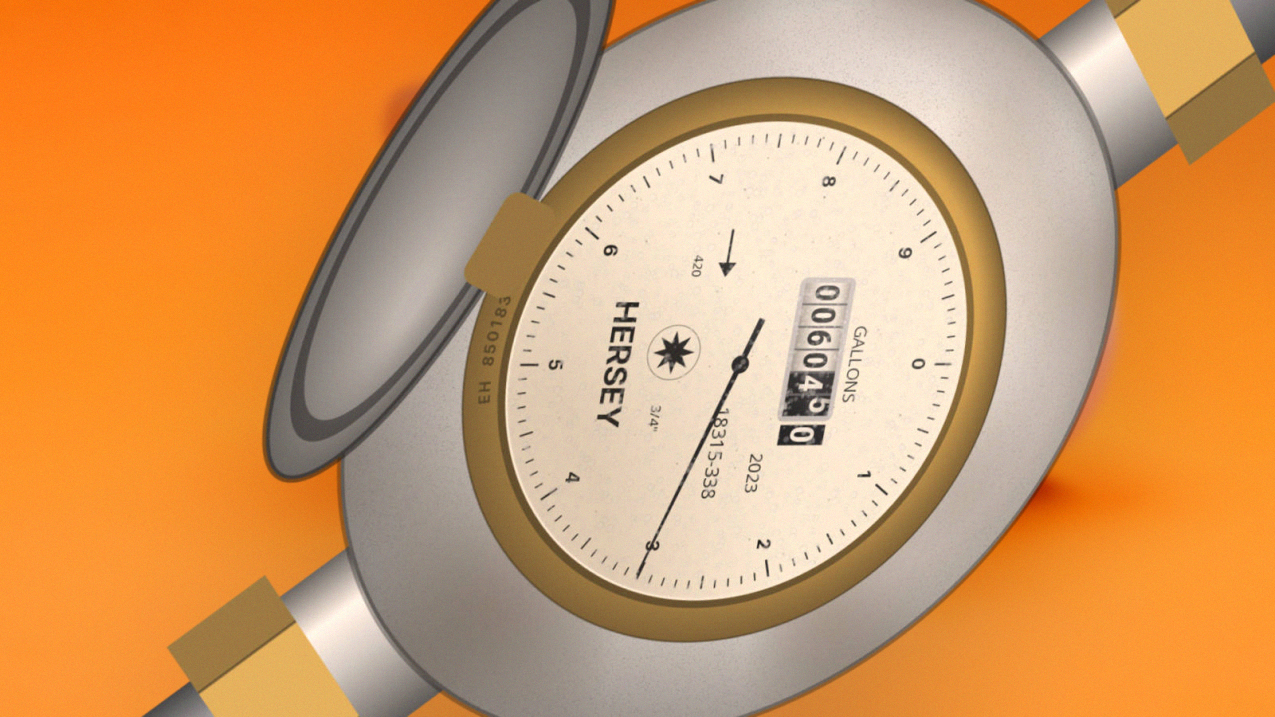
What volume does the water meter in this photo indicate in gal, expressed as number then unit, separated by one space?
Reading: 60453.0 gal
